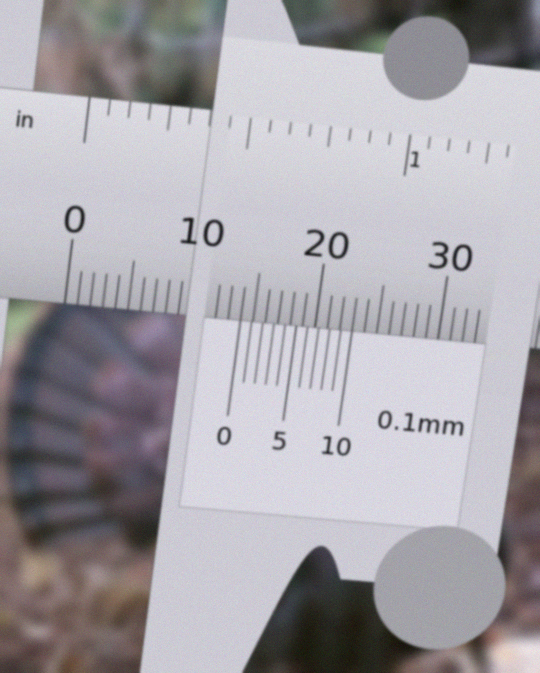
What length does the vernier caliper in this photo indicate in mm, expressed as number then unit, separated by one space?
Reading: 14.0 mm
